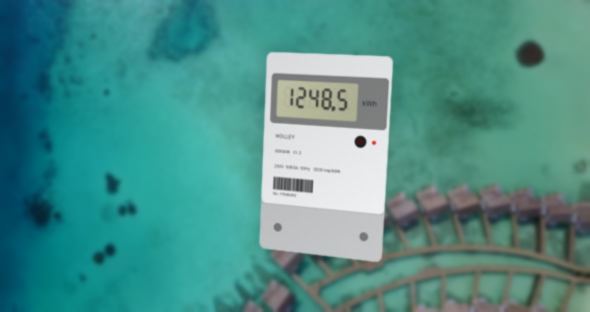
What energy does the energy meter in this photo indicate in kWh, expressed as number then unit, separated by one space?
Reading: 1248.5 kWh
